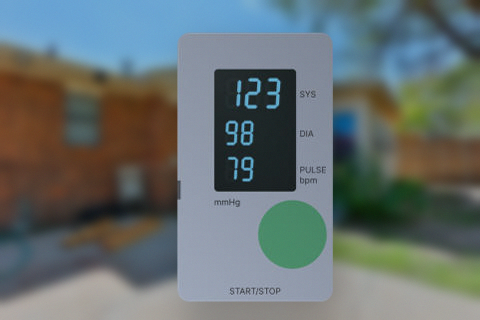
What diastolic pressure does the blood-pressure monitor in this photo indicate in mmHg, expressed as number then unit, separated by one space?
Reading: 98 mmHg
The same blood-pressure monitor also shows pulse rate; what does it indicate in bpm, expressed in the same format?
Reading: 79 bpm
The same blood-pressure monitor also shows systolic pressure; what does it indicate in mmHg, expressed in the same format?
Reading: 123 mmHg
